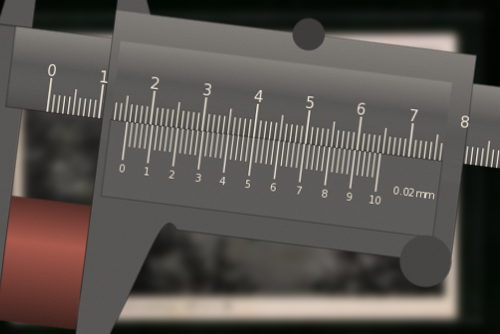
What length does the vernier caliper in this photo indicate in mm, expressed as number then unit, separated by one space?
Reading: 15.5 mm
